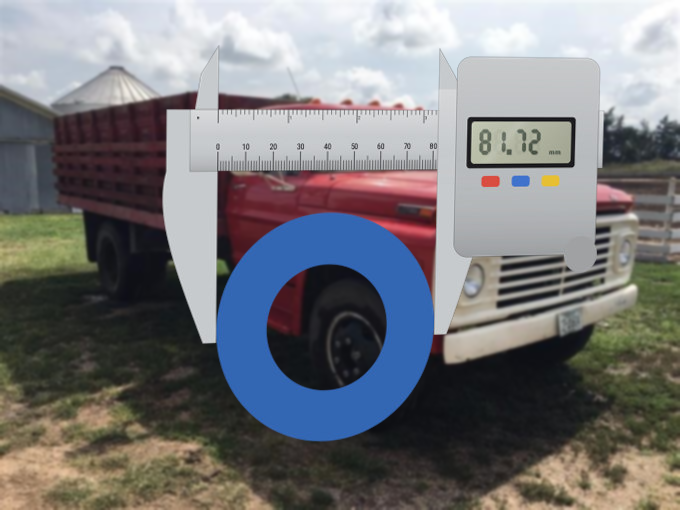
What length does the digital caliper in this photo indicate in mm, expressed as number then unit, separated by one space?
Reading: 81.72 mm
